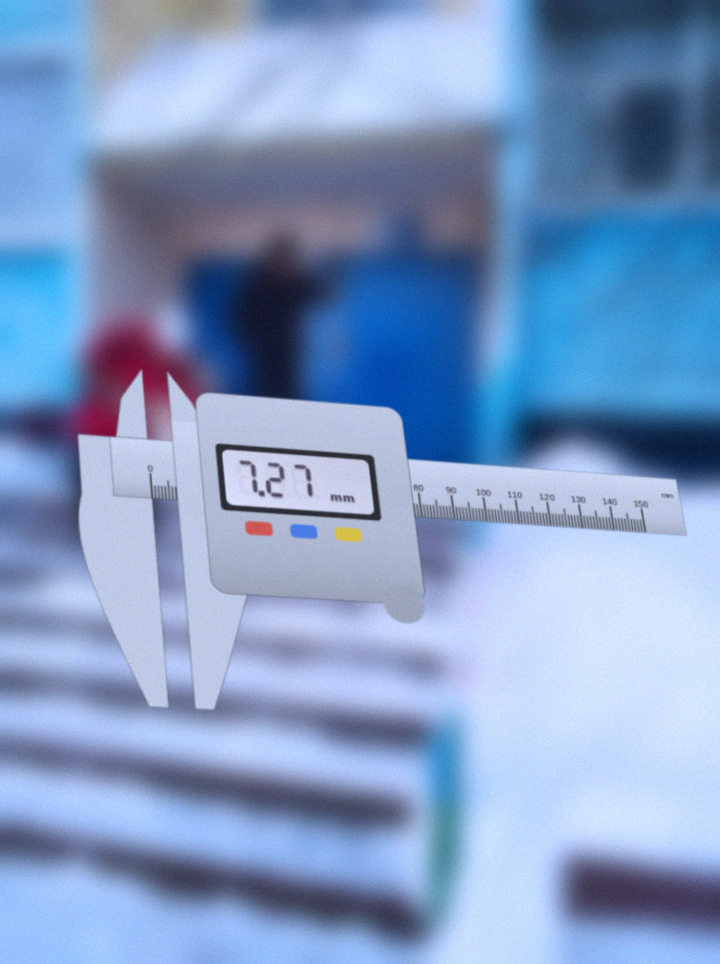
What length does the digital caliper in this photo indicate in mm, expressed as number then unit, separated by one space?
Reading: 7.27 mm
